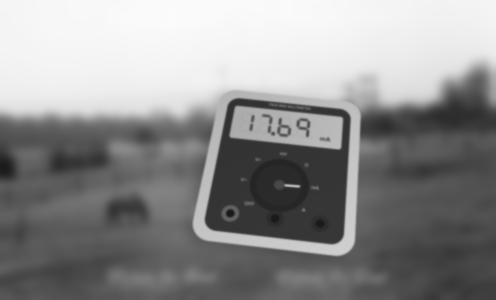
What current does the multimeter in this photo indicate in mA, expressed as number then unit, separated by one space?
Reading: 17.69 mA
